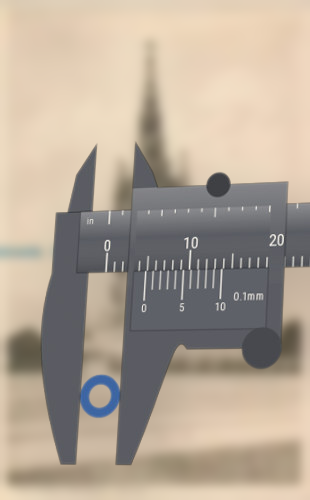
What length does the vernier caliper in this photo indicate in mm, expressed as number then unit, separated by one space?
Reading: 4.8 mm
